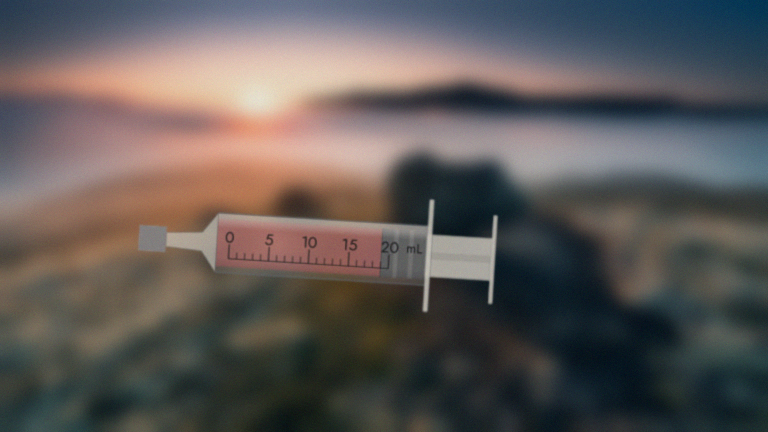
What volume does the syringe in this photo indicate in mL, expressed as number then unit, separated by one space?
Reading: 19 mL
